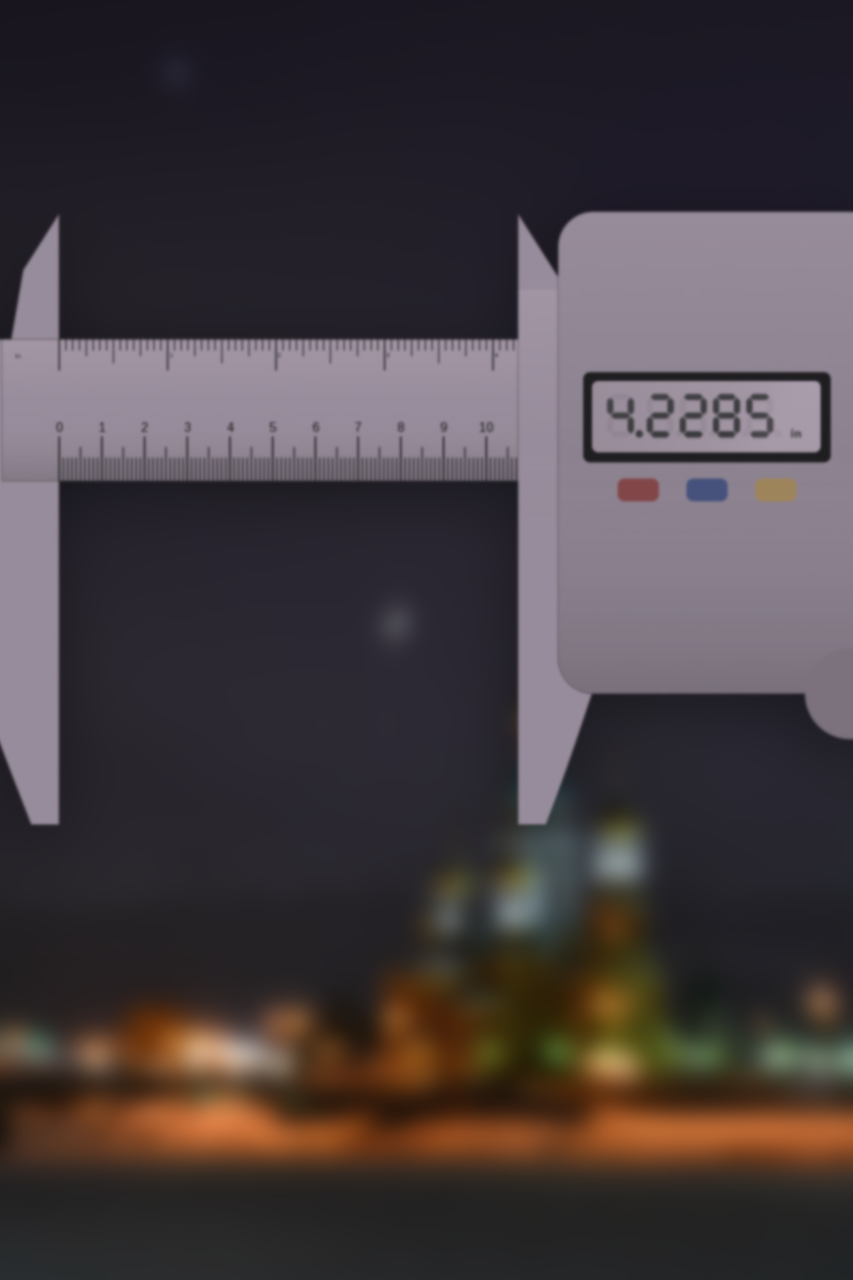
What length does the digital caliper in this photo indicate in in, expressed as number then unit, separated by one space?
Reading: 4.2285 in
